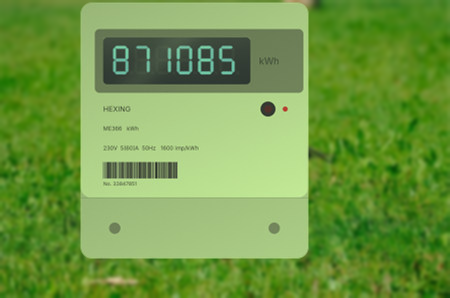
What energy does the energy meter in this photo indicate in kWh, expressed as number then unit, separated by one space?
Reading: 871085 kWh
